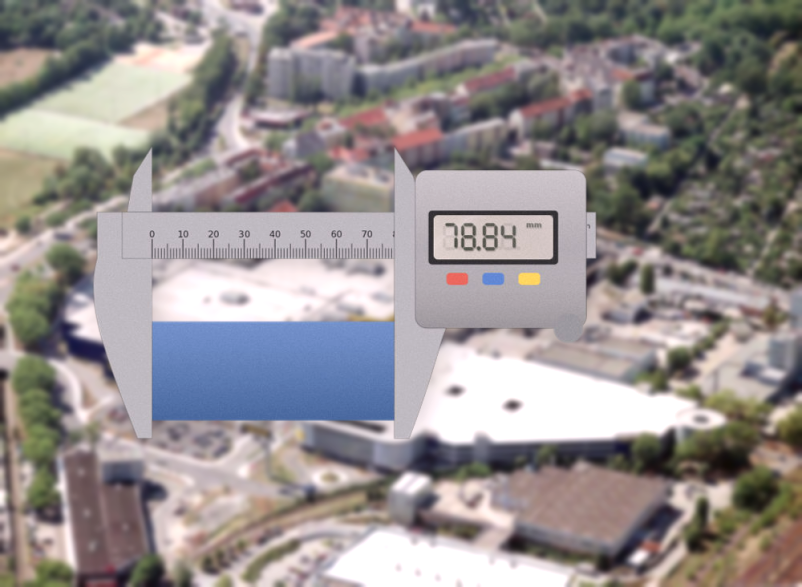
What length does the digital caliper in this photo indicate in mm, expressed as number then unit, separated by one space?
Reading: 78.84 mm
